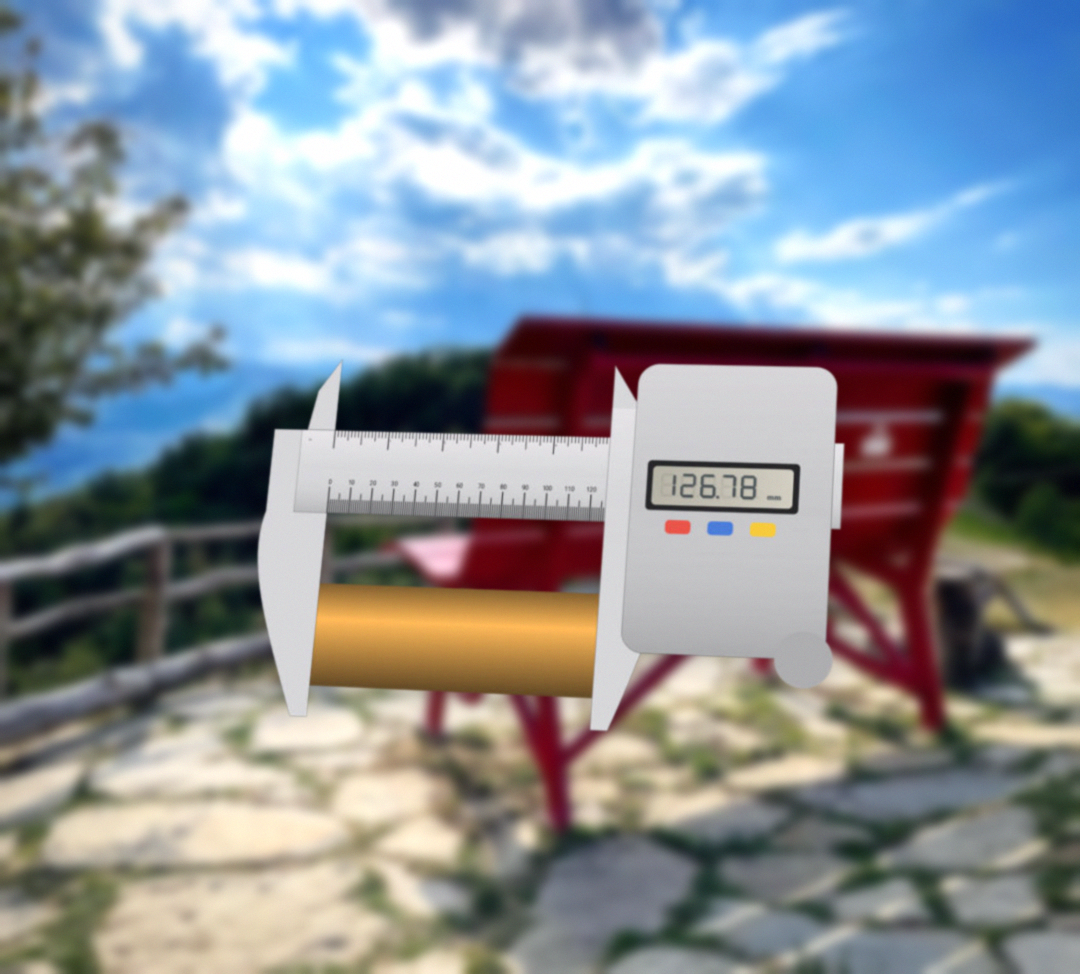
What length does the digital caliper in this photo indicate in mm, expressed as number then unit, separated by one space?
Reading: 126.78 mm
